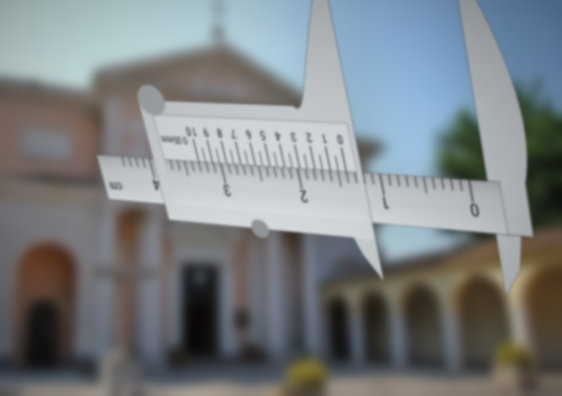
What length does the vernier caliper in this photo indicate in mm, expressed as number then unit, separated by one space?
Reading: 14.0 mm
